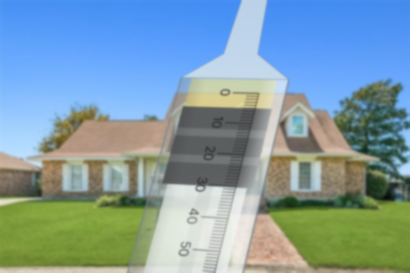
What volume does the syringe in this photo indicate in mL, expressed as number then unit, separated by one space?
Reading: 5 mL
